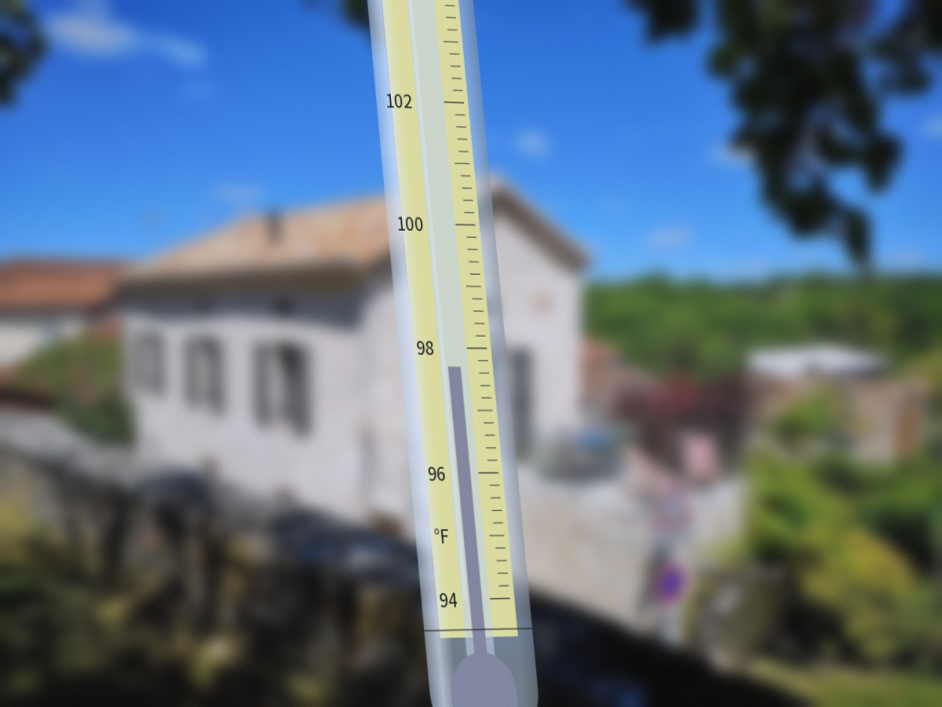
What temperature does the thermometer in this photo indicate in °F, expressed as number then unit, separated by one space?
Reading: 97.7 °F
